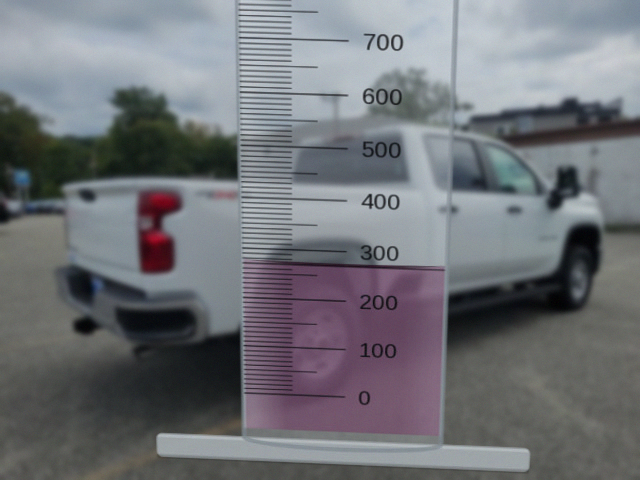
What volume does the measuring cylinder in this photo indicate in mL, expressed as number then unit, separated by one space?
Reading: 270 mL
